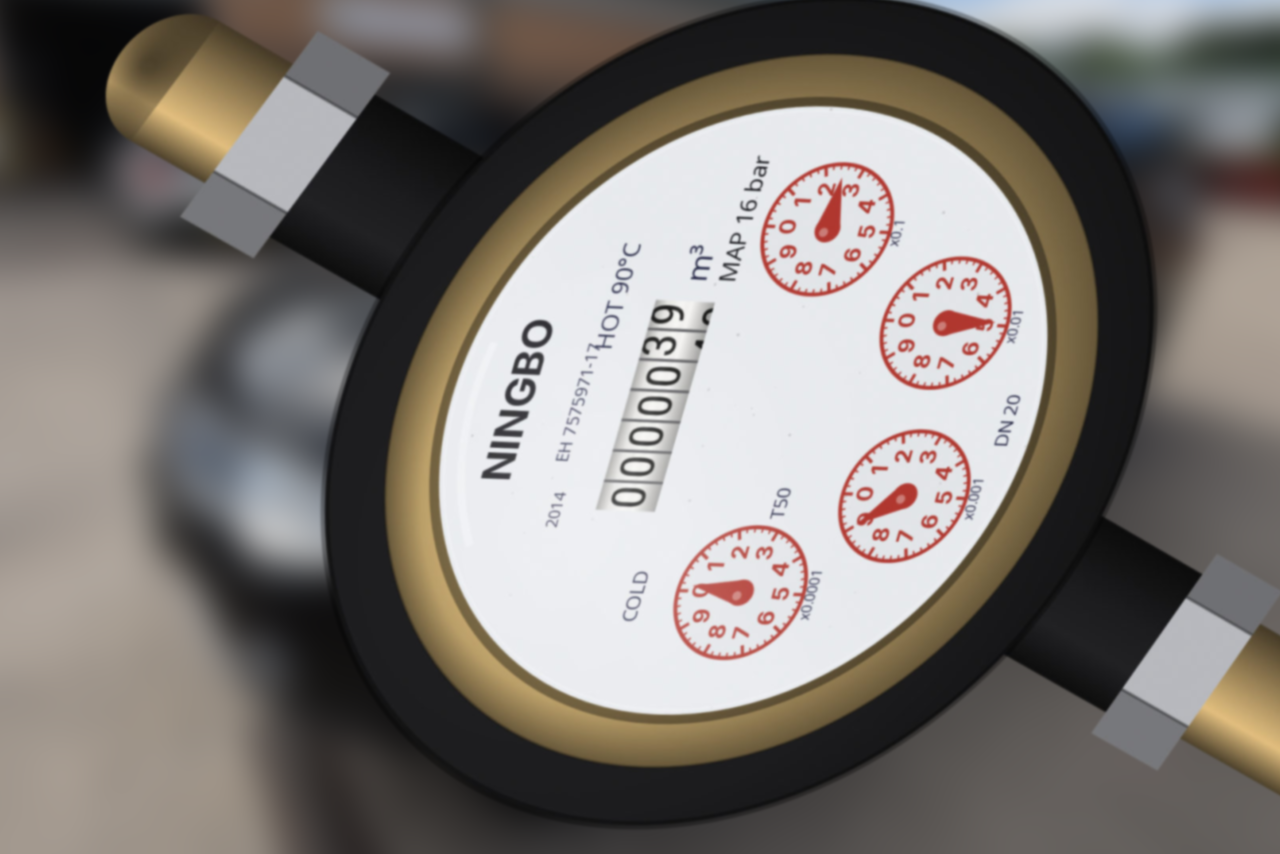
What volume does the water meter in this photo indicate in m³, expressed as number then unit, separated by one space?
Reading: 39.2490 m³
